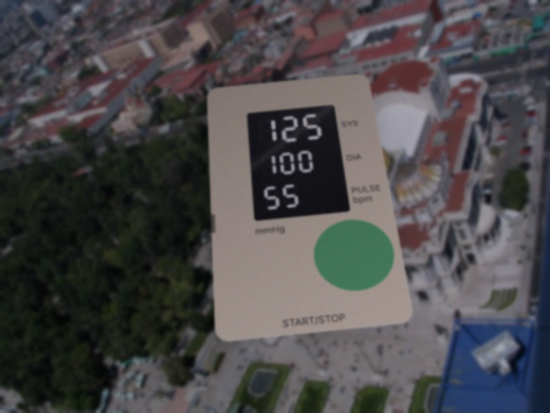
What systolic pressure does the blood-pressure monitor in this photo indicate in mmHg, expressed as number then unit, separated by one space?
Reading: 125 mmHg
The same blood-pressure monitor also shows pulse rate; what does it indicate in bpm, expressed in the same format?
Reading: 55 bpm
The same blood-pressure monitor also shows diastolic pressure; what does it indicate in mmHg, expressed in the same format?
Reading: 100 mmHg
